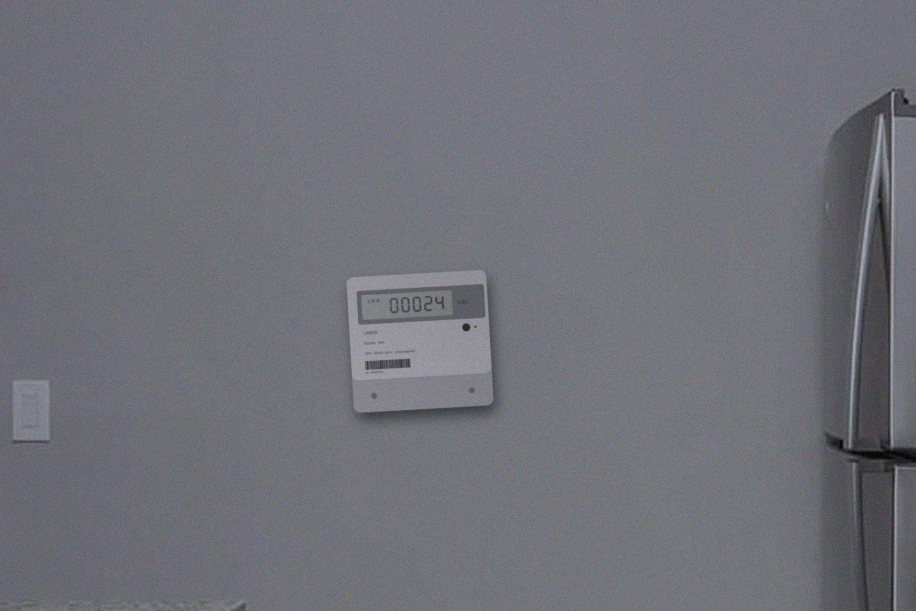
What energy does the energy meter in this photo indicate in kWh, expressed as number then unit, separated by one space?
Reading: 24 kWh
